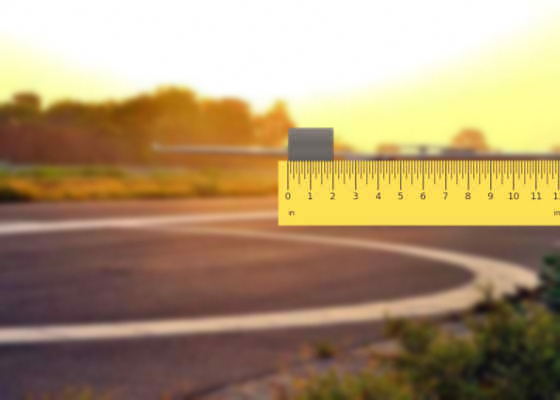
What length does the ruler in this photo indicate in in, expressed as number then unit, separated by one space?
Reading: 2 in
